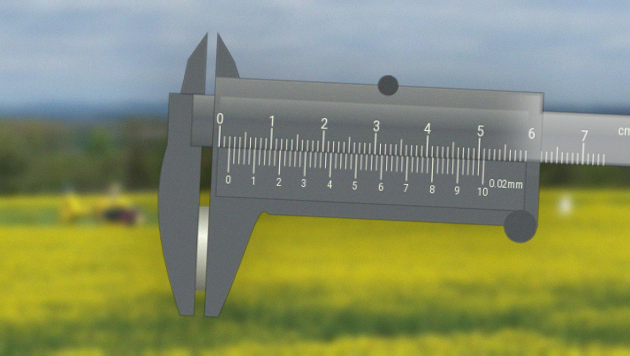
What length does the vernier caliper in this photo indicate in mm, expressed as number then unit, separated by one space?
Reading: 2.0 mm
